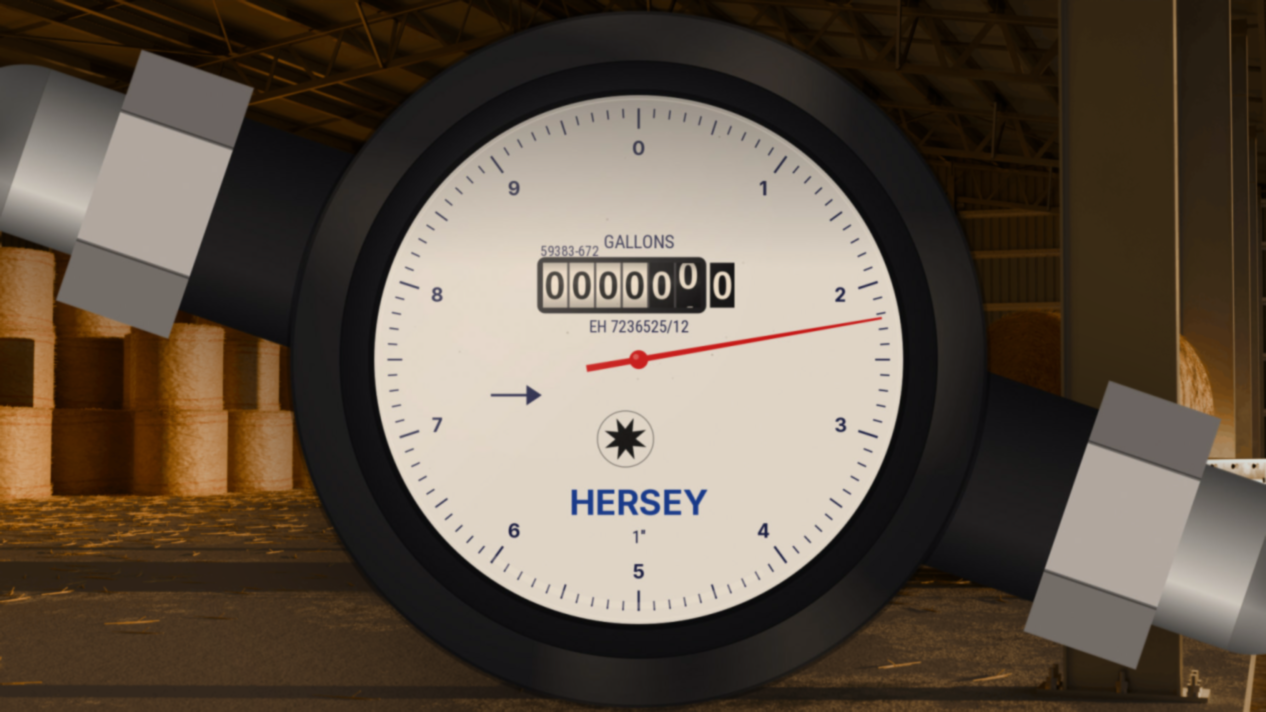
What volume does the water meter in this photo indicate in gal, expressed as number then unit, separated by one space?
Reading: 2.2 gal
